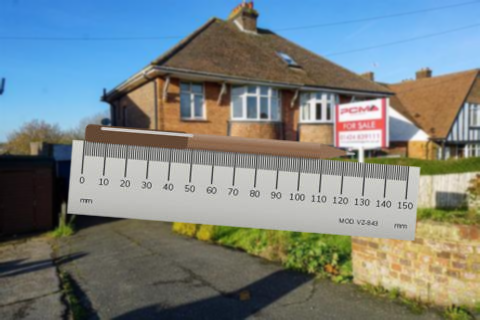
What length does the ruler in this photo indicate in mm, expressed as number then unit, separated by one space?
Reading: 125 mm
